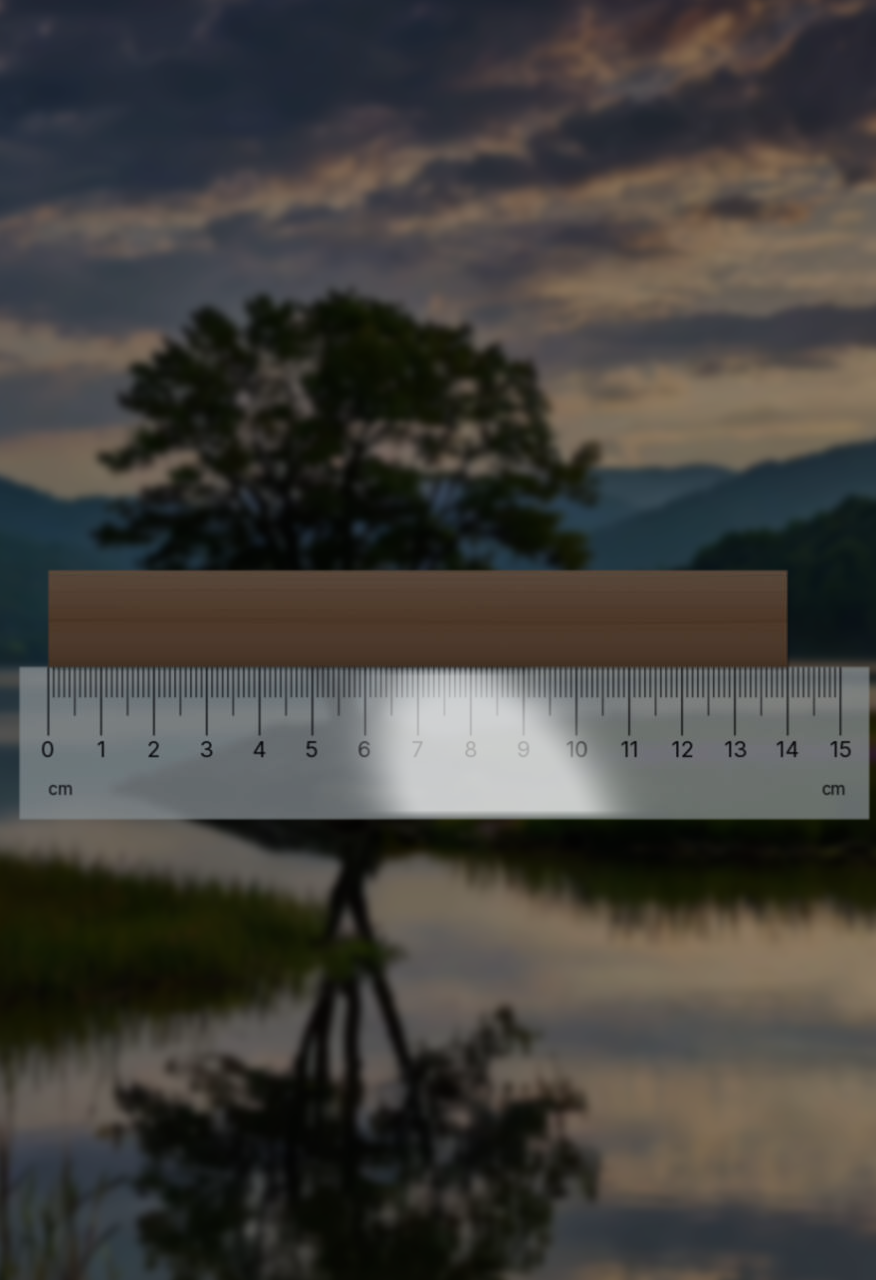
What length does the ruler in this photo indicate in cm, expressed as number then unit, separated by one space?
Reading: 14 cm
